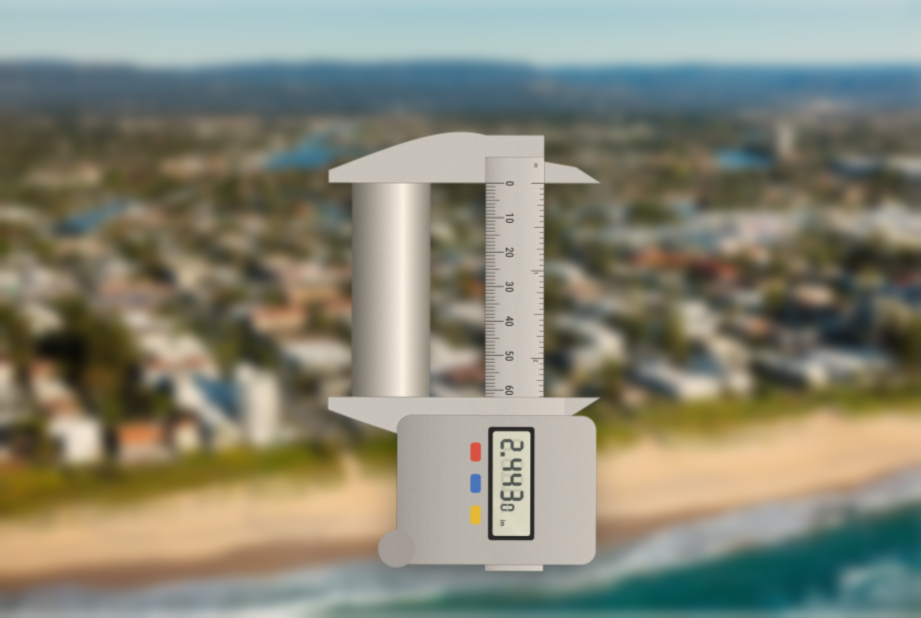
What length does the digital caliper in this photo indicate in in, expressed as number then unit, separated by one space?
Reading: 2.4430 in
